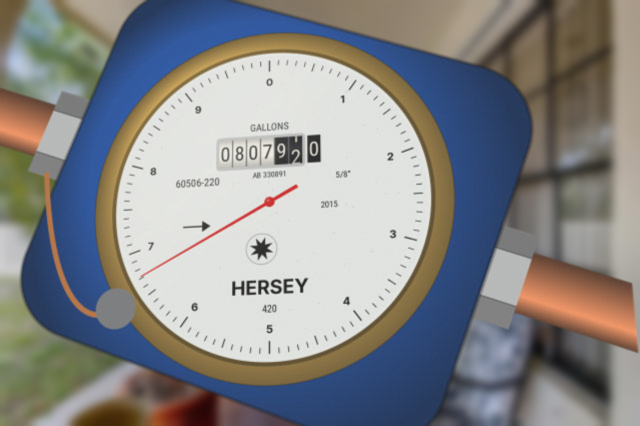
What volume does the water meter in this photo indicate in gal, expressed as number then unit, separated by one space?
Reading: 807916.7 gal
